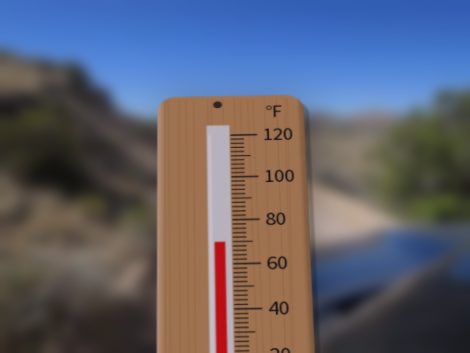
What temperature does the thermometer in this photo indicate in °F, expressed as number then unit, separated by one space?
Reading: 70 °F
